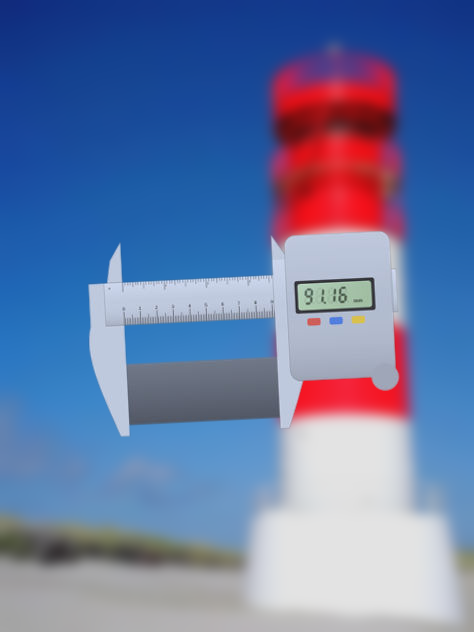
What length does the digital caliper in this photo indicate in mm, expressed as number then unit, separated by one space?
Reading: 91.16 mm
